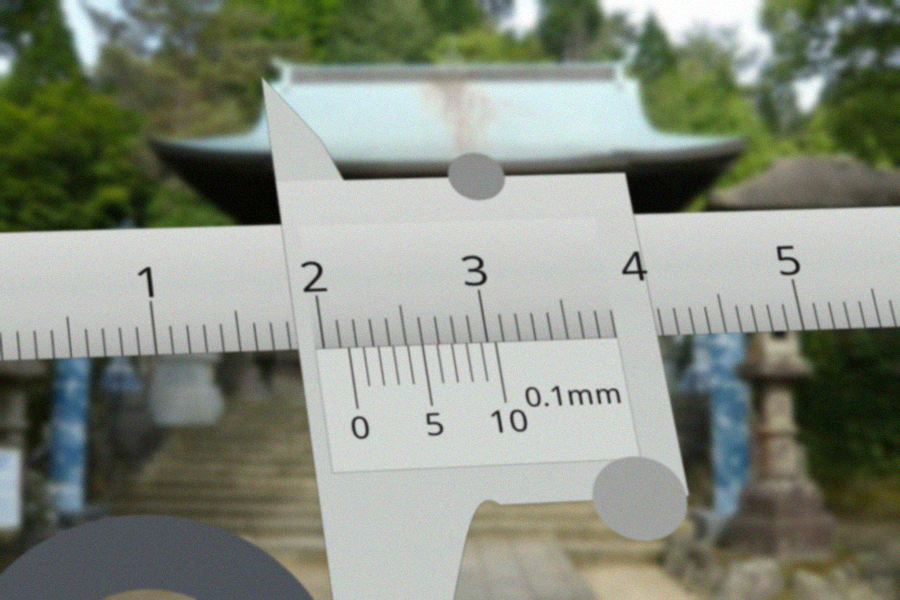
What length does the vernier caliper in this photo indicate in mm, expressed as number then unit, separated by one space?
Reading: 21.5 mm
